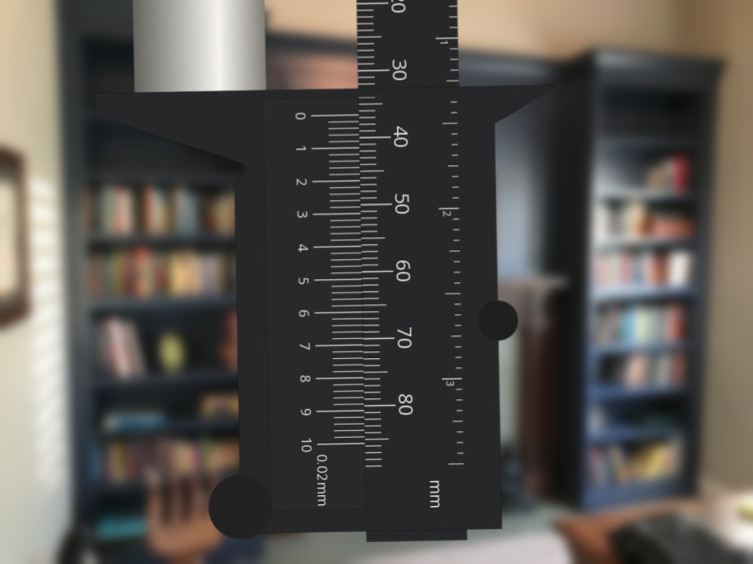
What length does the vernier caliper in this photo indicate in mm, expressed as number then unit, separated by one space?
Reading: 36.6 mm
